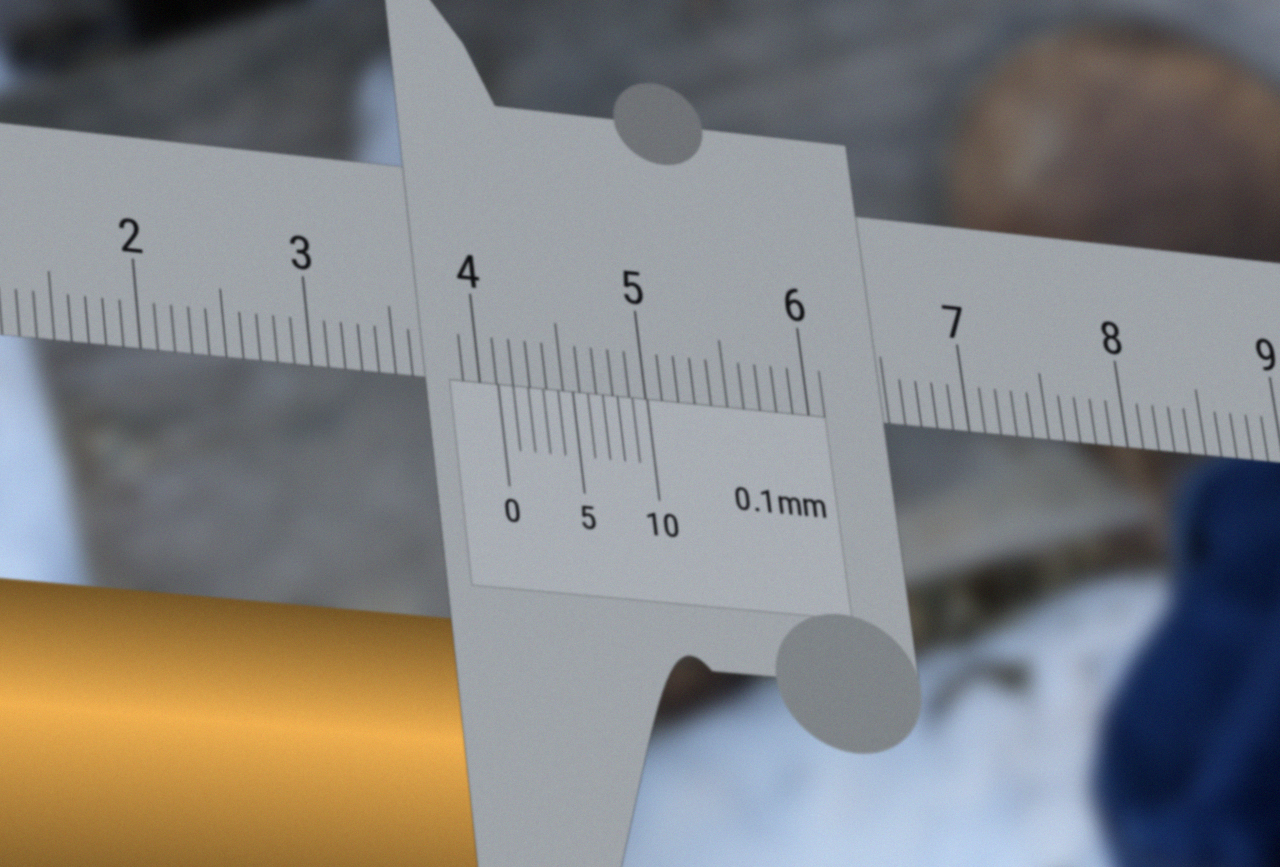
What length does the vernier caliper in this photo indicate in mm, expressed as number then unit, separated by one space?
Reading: 41.1 mm
